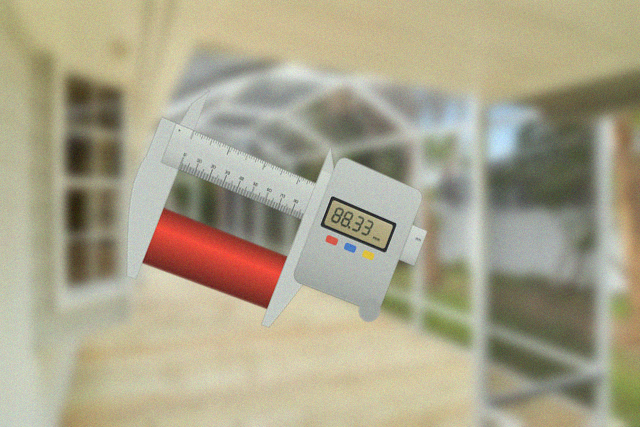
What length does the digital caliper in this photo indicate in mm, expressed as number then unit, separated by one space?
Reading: 88.33 mm
